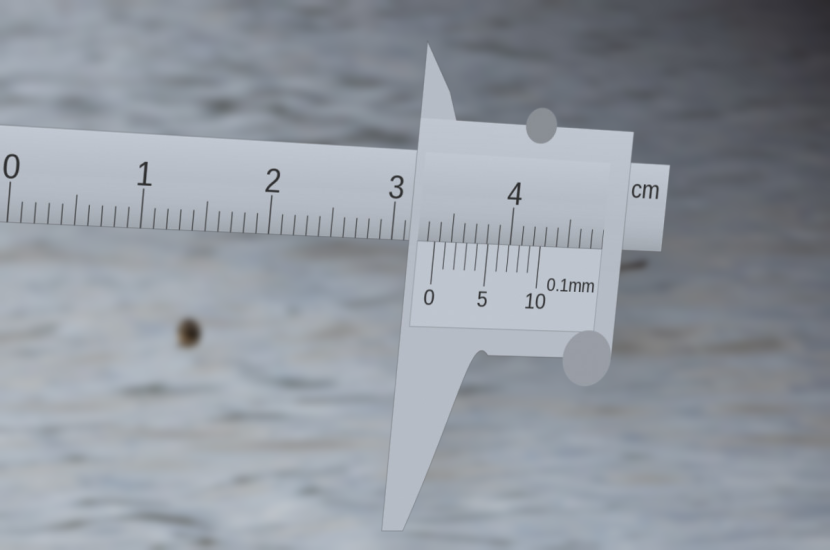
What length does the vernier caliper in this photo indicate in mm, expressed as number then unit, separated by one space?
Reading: 33.6 mm
